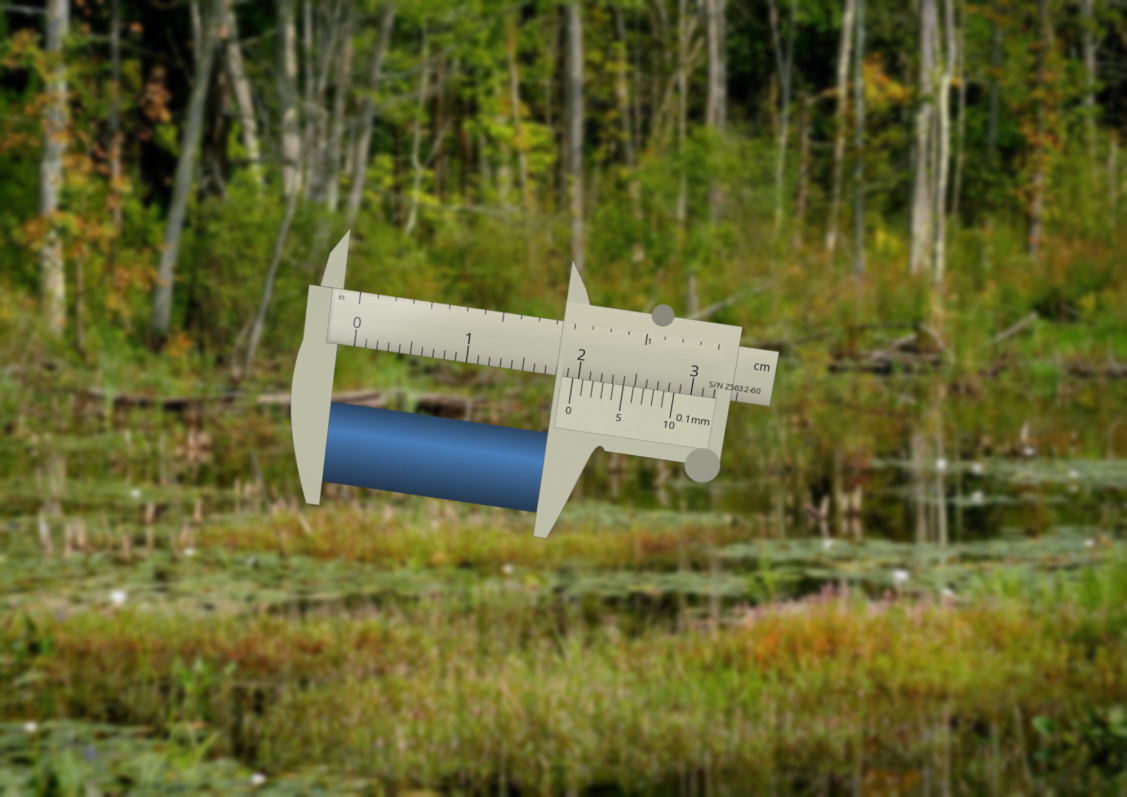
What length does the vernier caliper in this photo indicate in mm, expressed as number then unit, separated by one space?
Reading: 19.5 mm
